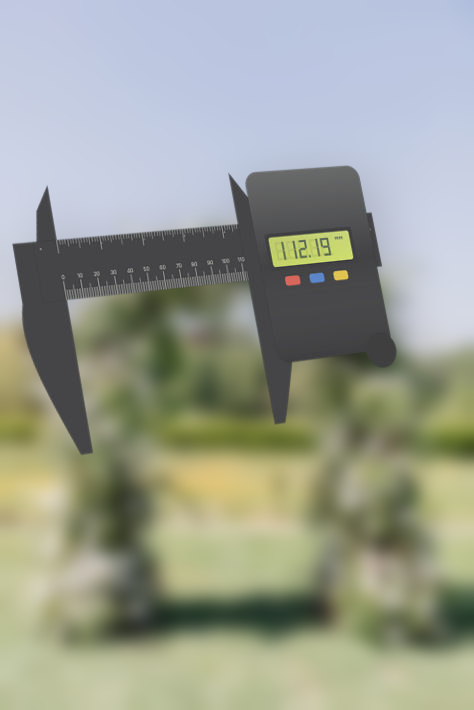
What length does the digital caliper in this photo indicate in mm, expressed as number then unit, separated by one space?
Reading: 112.19 mm
